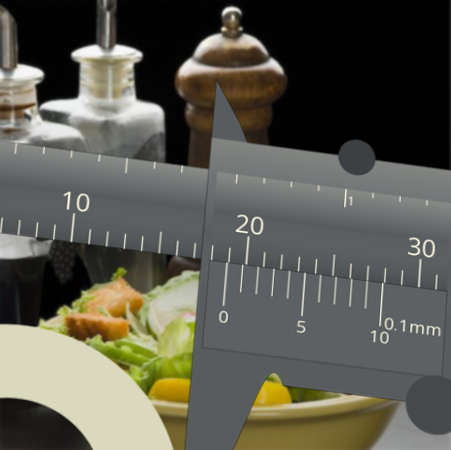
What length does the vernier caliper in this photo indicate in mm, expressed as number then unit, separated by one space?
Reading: 18.9 mm
